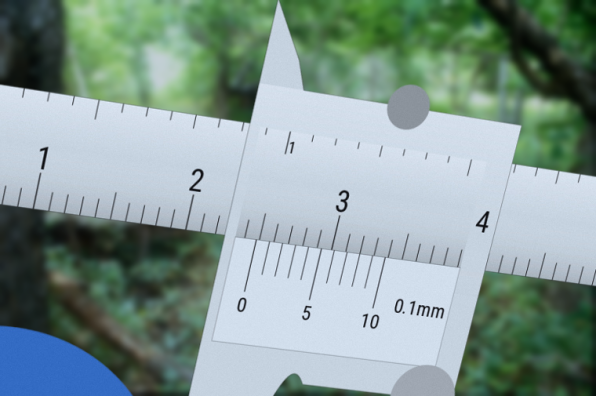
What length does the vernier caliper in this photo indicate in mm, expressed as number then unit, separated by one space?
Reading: 24.8 mm
